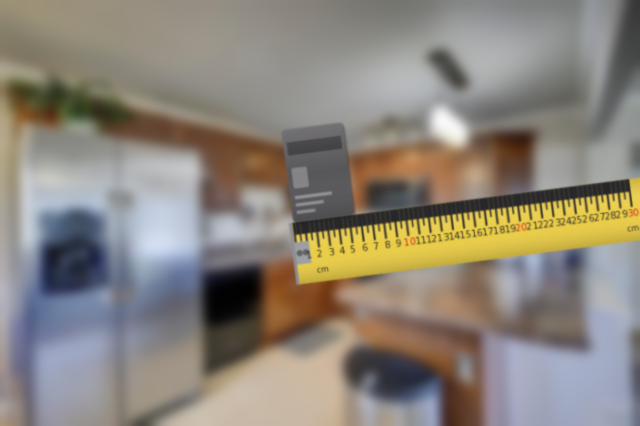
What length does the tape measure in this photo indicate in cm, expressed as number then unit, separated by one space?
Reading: 5.5 cm
